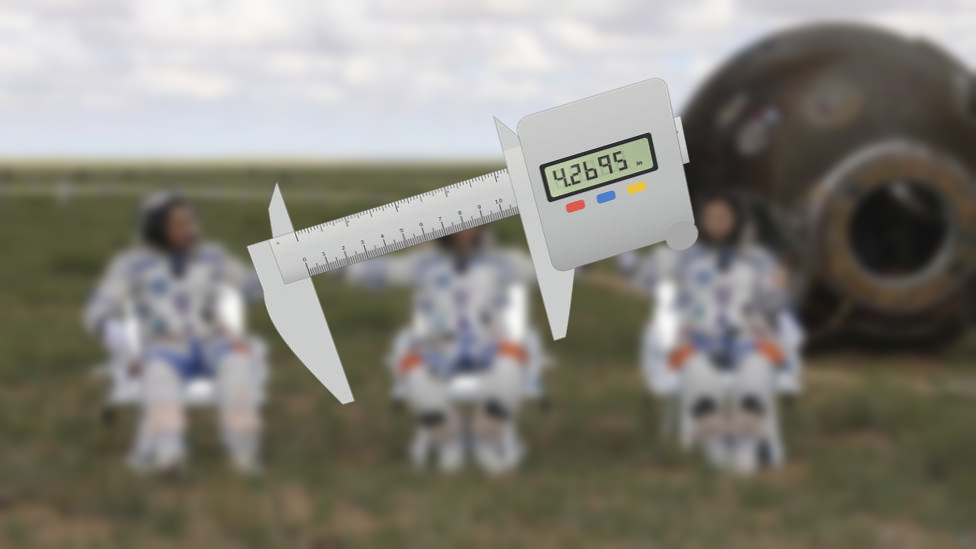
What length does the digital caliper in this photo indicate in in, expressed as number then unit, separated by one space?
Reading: 4.2695 in
